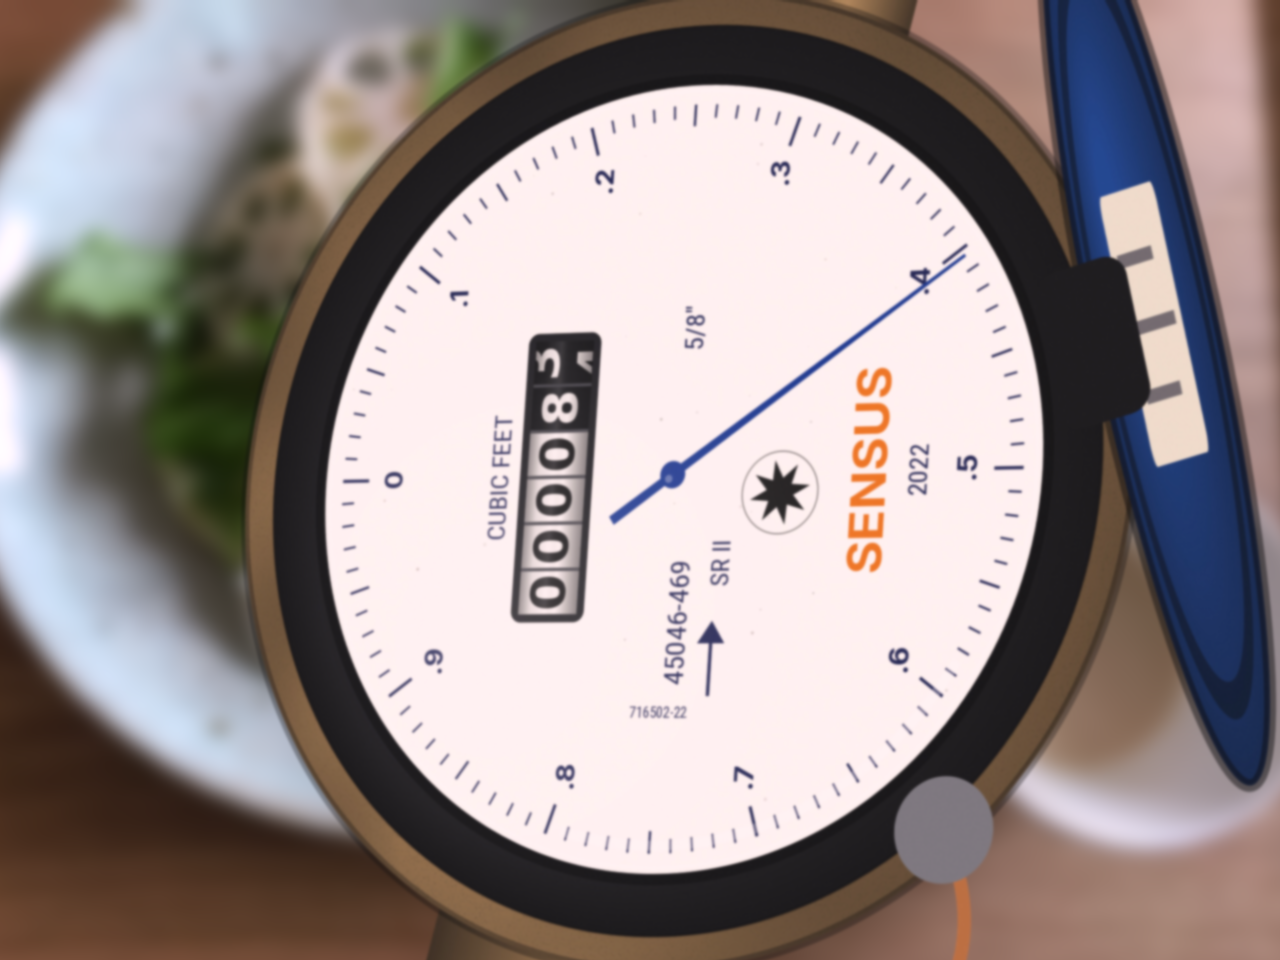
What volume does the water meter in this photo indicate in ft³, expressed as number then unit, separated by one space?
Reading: 83.40 ft³
